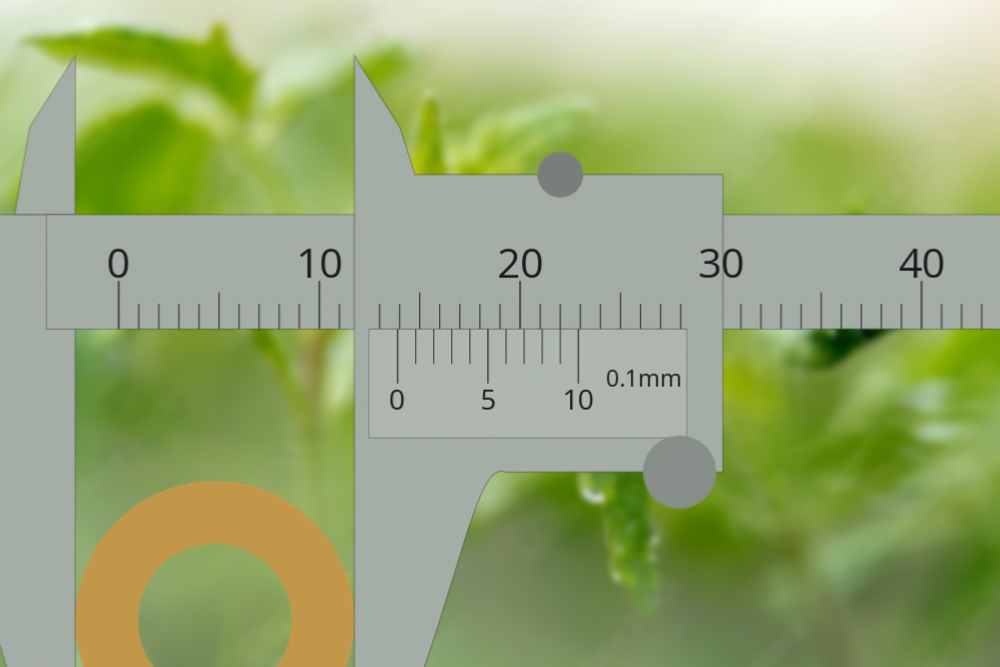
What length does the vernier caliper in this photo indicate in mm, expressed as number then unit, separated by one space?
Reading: 13.9 mm
